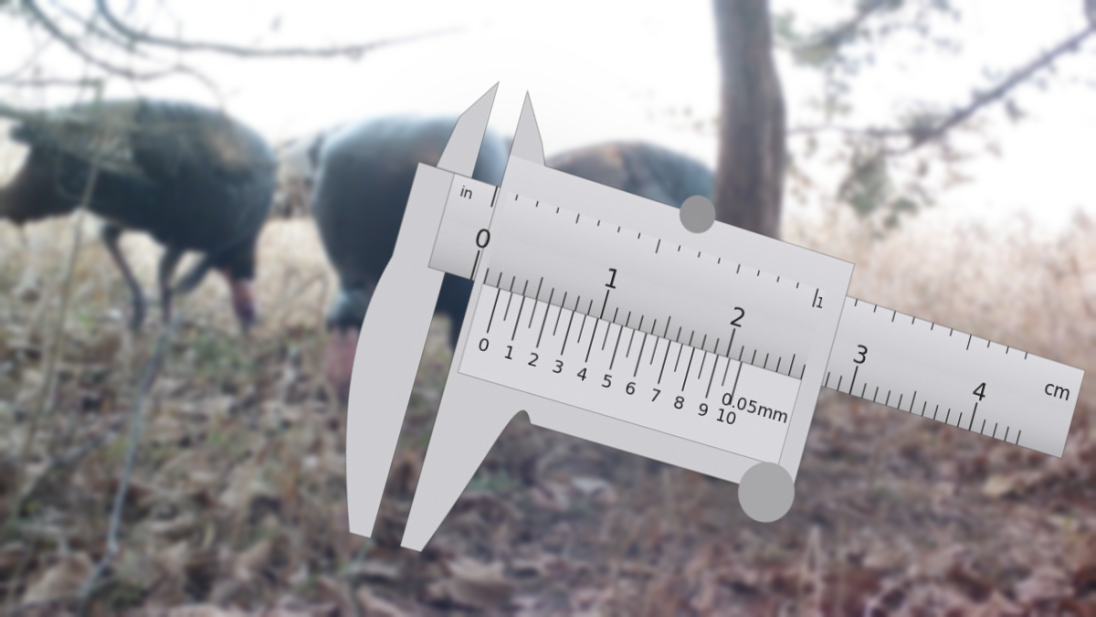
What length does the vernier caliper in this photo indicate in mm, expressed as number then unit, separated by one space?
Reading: 2.2 mm
